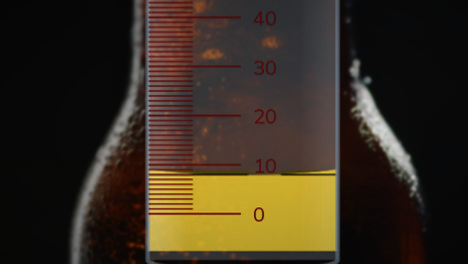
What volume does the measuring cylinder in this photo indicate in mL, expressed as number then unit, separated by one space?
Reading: 8 mL
